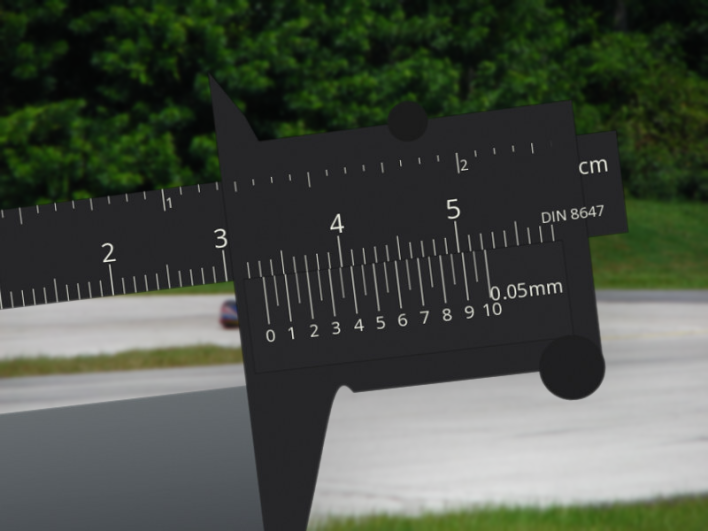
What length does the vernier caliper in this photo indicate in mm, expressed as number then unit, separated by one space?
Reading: 33.2 mm
